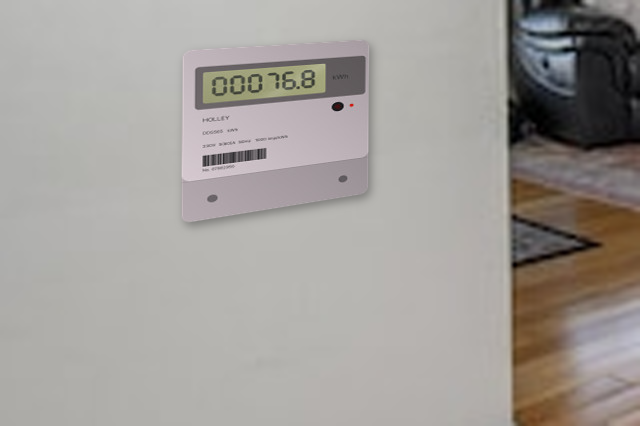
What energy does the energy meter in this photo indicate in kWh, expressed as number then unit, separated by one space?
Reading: 76.8 kWh
